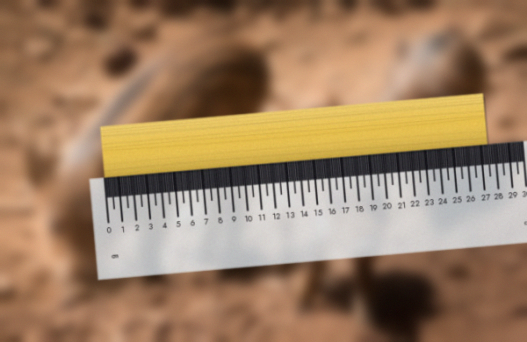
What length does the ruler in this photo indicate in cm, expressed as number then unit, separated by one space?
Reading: 27.5 cm
